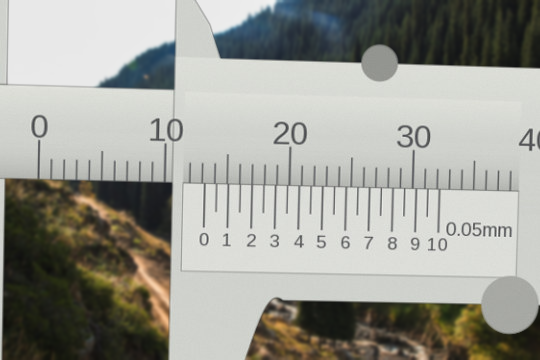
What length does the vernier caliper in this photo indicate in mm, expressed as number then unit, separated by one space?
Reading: 13.2 mm
